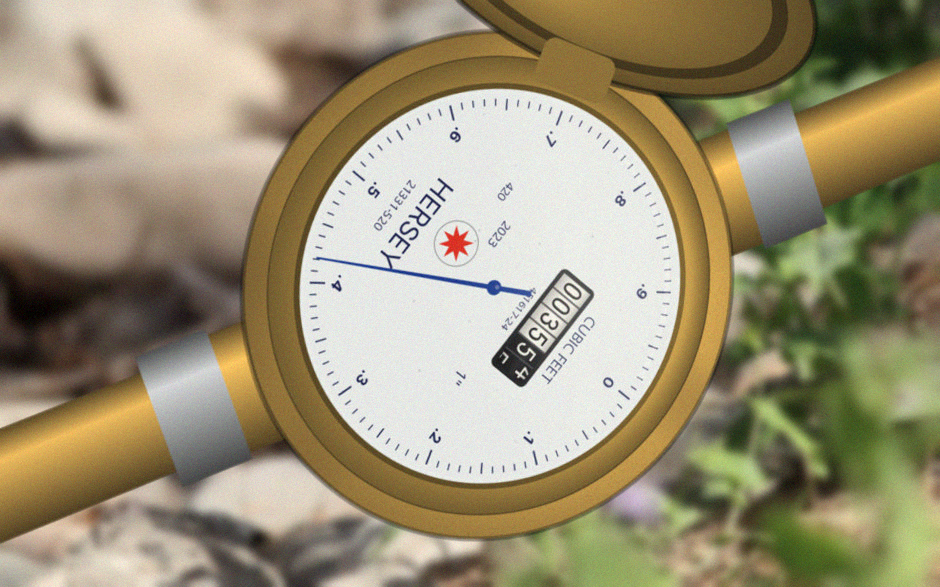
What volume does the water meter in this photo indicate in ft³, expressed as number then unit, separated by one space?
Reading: 3554.42 ft³
